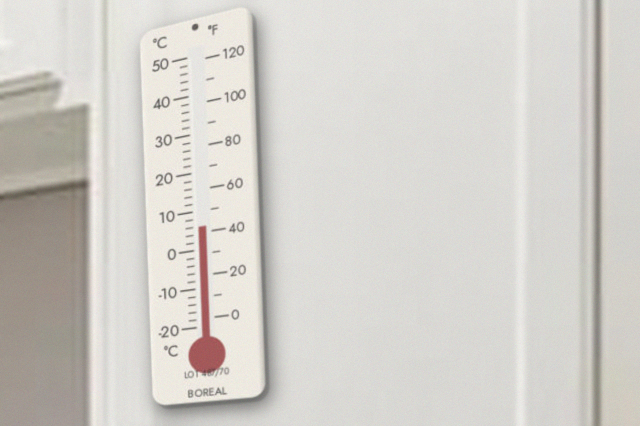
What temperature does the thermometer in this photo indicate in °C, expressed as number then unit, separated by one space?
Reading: 6 °C
